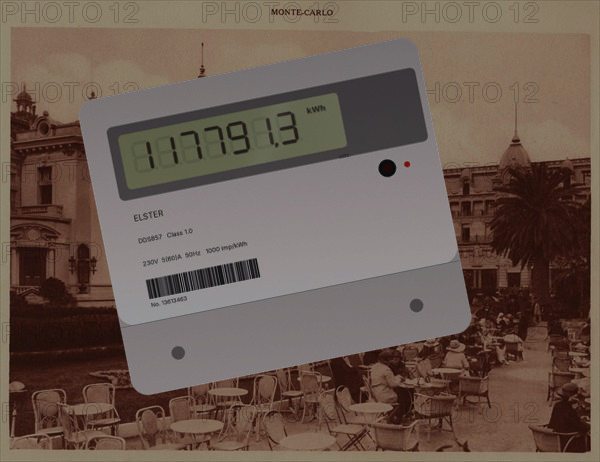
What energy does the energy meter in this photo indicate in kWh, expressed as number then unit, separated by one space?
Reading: 117791.3 kWh
